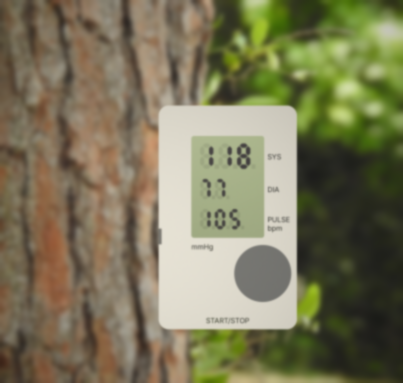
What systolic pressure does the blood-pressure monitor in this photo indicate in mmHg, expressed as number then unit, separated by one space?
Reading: 118 mmHg
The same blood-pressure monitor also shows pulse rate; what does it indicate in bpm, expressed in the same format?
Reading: 105 bpm
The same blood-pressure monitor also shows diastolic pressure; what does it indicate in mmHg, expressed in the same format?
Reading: 77 mmHg
